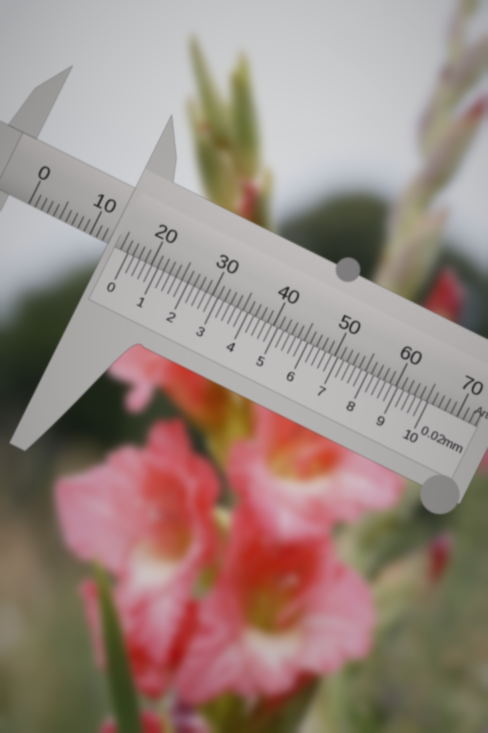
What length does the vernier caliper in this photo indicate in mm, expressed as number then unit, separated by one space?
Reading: 16.2 mm
